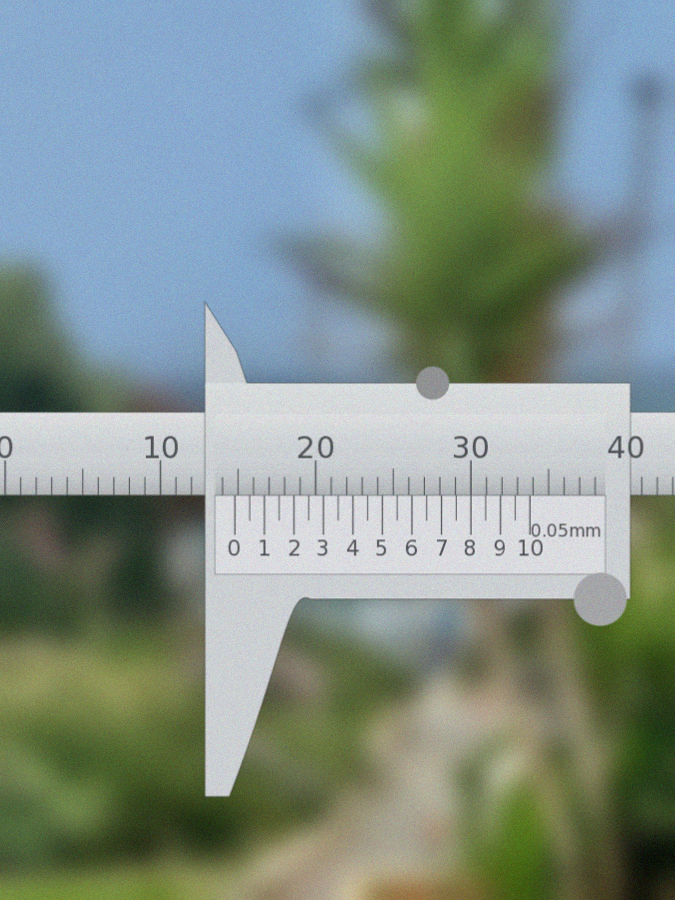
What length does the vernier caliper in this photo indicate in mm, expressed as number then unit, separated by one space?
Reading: 14.8 mm
